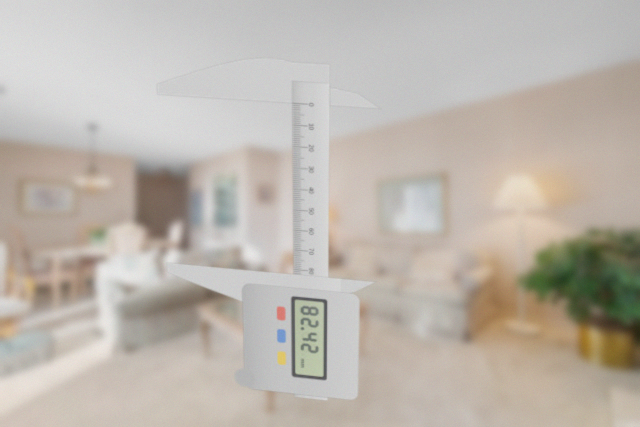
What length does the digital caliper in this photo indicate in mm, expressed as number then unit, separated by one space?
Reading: 82.42 mm
